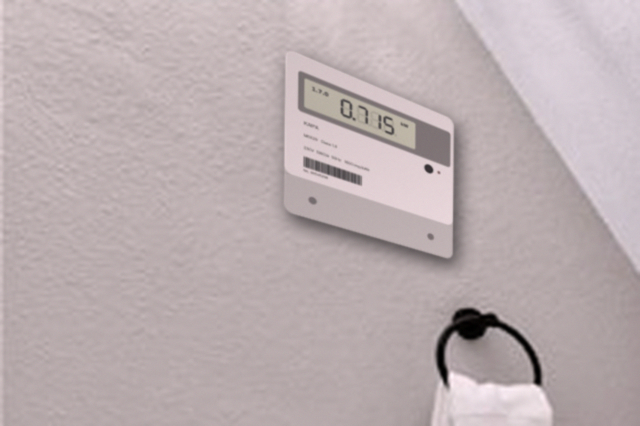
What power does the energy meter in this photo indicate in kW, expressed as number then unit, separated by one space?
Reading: 0.715 kW
